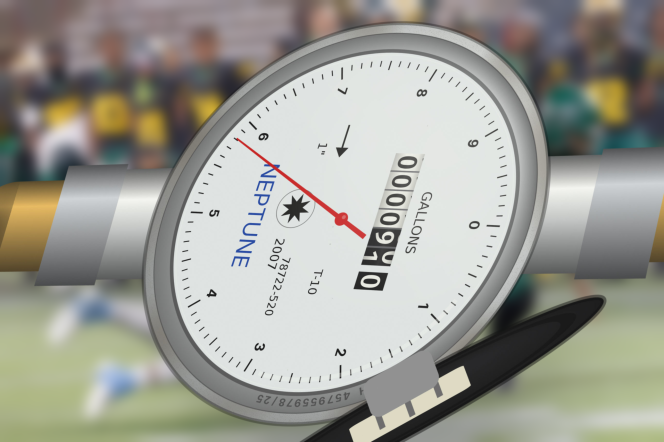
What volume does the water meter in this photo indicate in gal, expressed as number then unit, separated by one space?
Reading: 905.8 gal
